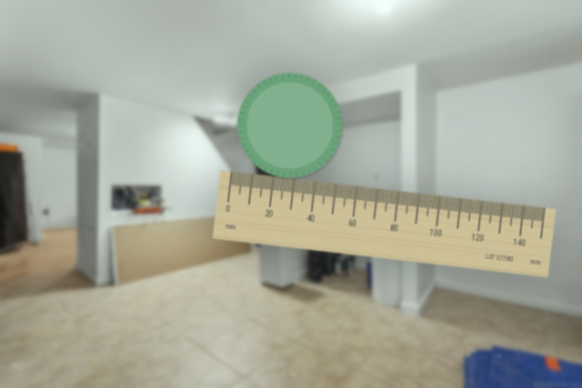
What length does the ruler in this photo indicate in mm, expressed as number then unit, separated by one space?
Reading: 50 mm
